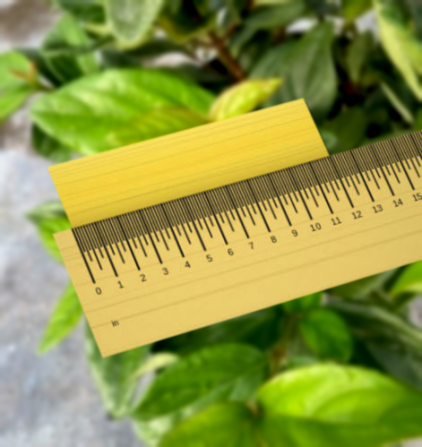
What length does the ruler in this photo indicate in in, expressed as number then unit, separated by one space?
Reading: 12 in
